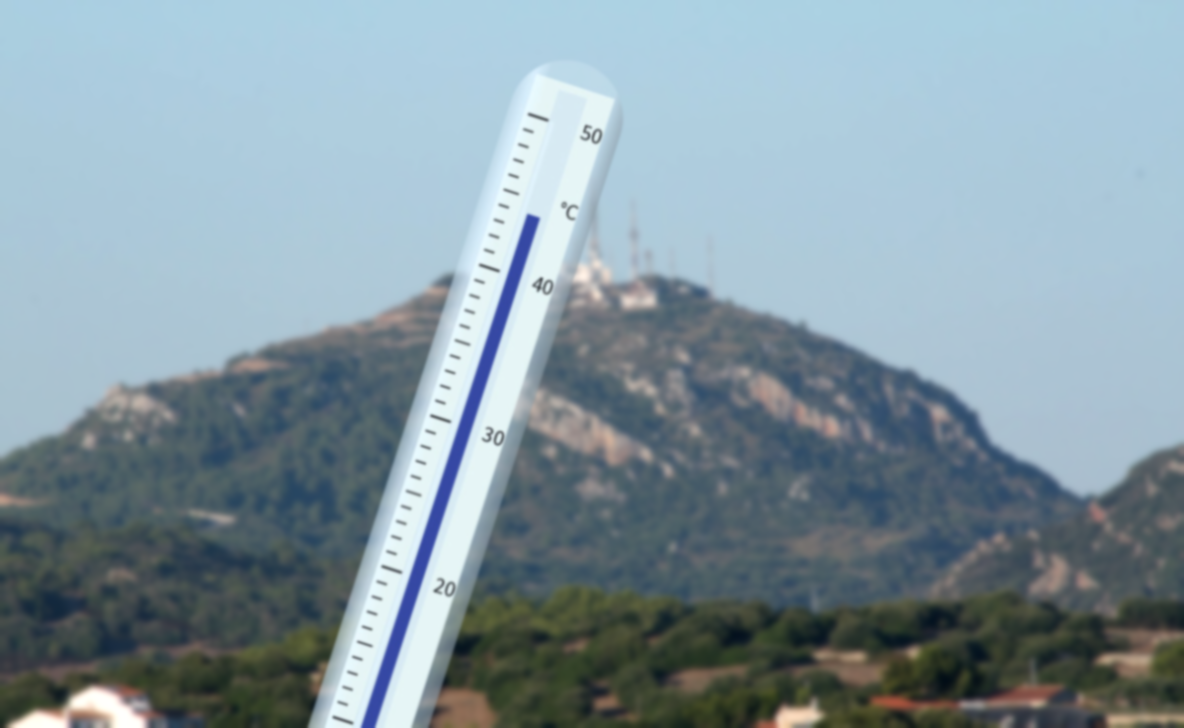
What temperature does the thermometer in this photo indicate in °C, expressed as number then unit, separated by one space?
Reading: 44 °C
